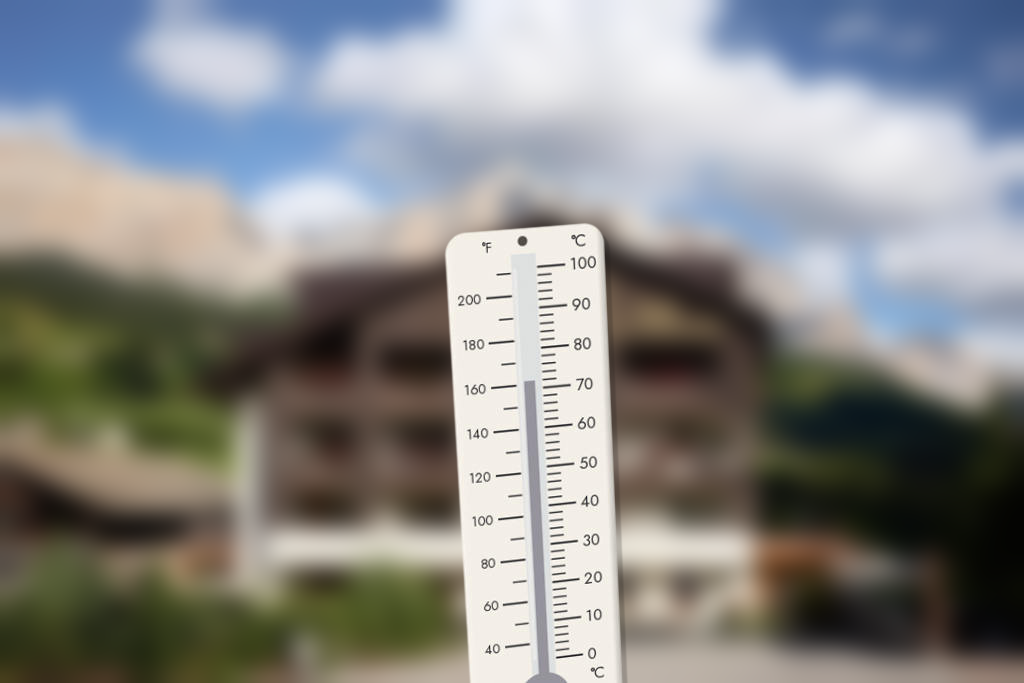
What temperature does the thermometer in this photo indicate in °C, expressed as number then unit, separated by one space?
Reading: 72 °C
